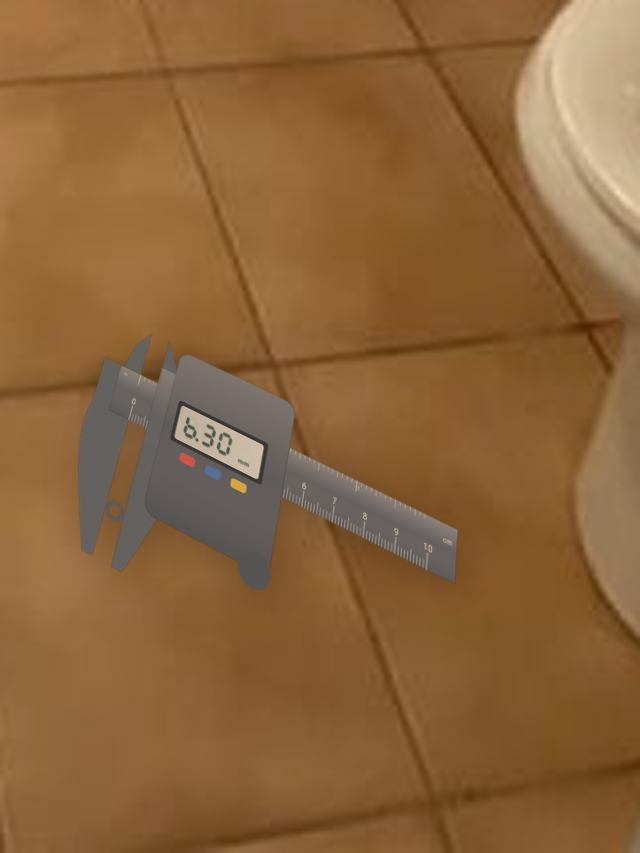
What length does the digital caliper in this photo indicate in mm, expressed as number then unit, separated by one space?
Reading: 6.30 mm
